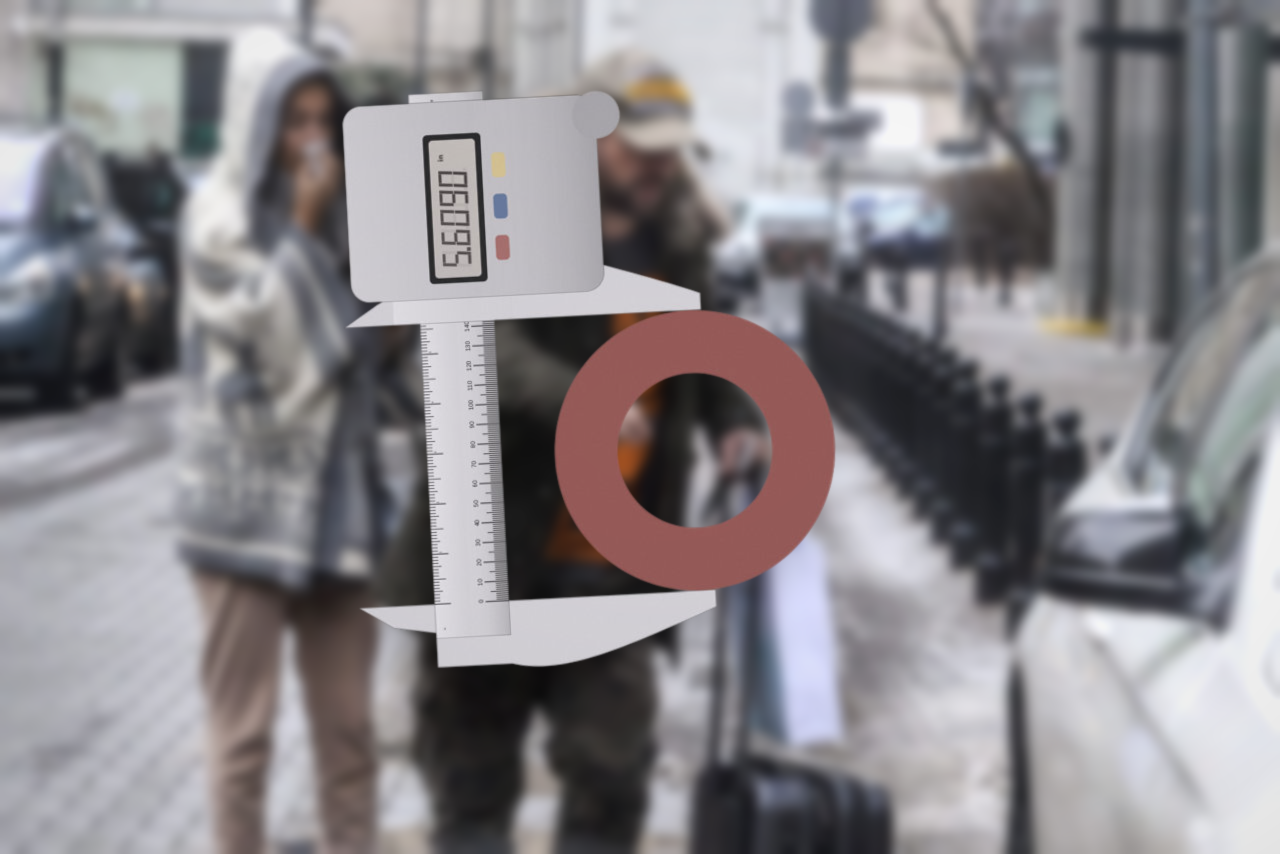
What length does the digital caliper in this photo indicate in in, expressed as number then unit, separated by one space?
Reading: 5.6090 in
